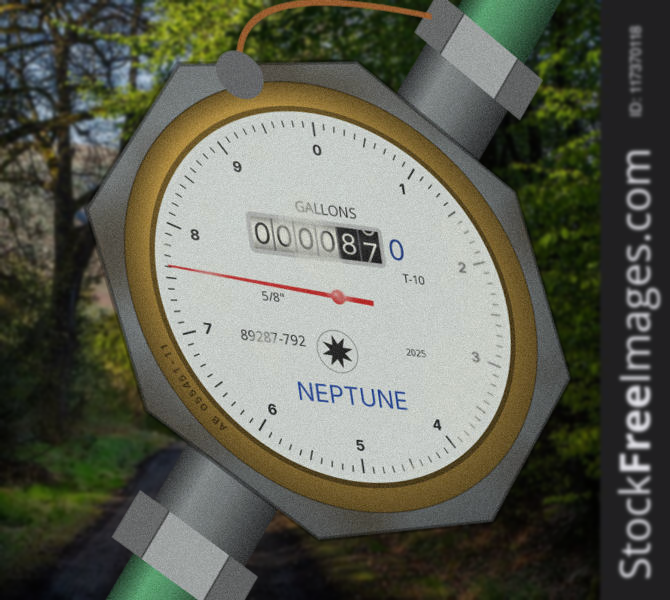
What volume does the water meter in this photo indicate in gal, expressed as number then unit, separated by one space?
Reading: 867.6 gal
